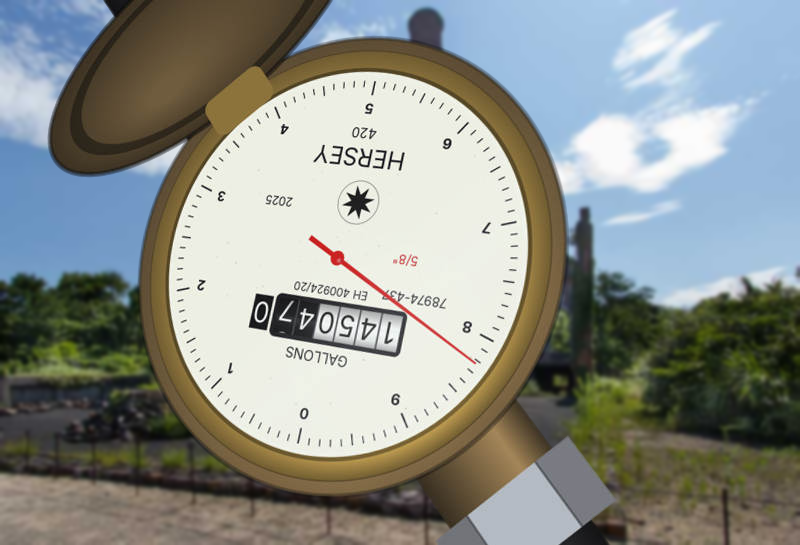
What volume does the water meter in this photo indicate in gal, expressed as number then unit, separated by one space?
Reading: 1450468.2 gal
